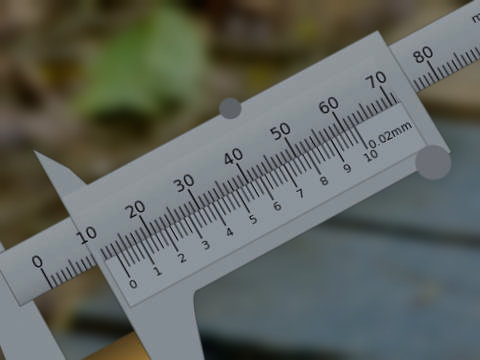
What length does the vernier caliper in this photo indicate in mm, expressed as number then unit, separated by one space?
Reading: 13.0 mm
